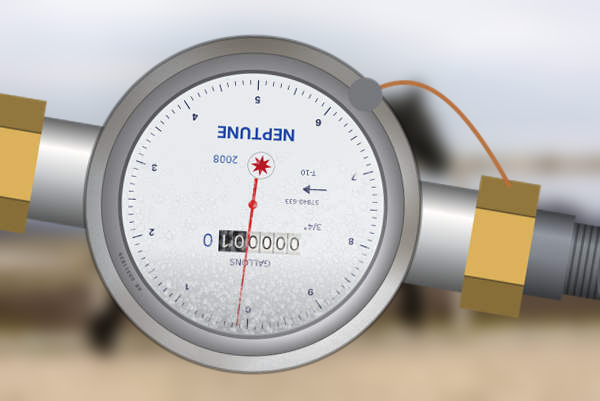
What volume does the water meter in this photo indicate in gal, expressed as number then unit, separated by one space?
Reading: 10.1 gal
